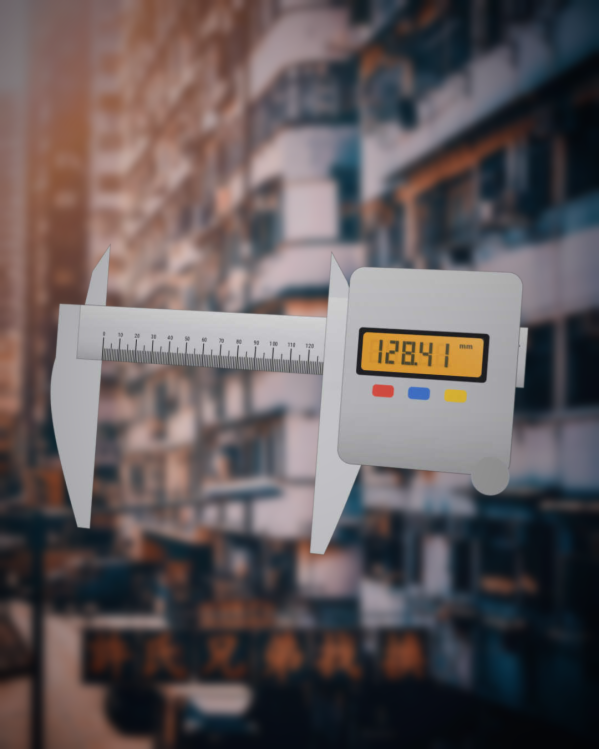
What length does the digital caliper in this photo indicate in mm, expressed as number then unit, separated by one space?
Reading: 128.41 mm
